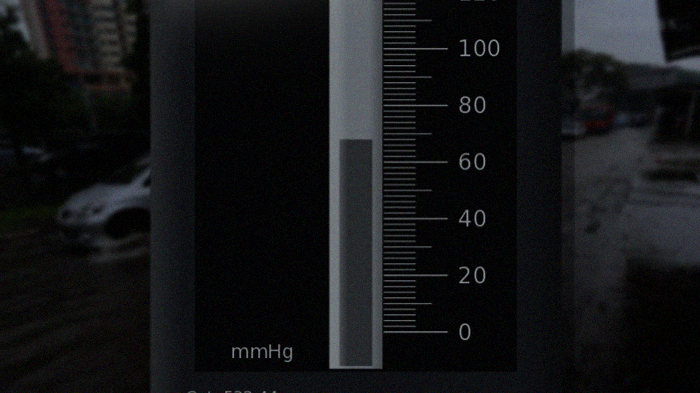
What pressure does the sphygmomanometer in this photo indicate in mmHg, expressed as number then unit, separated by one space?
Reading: 68 mmHg
